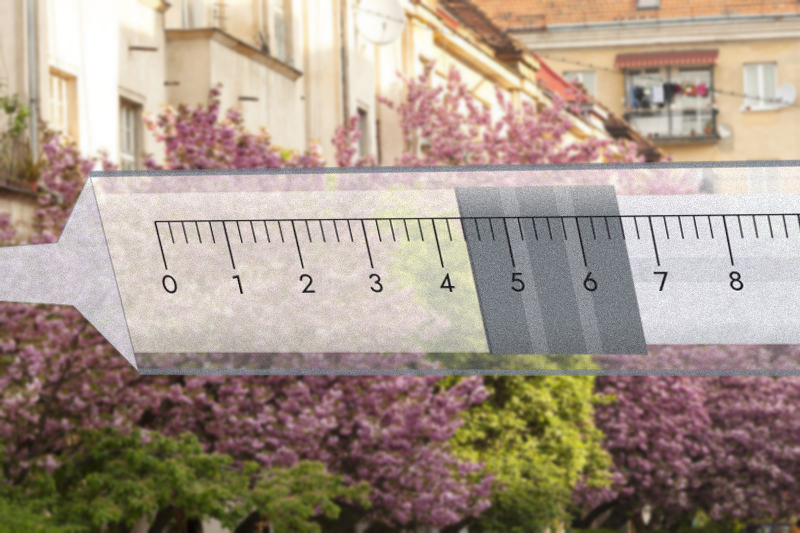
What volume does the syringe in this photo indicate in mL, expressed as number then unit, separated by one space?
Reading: 4.4 mL
